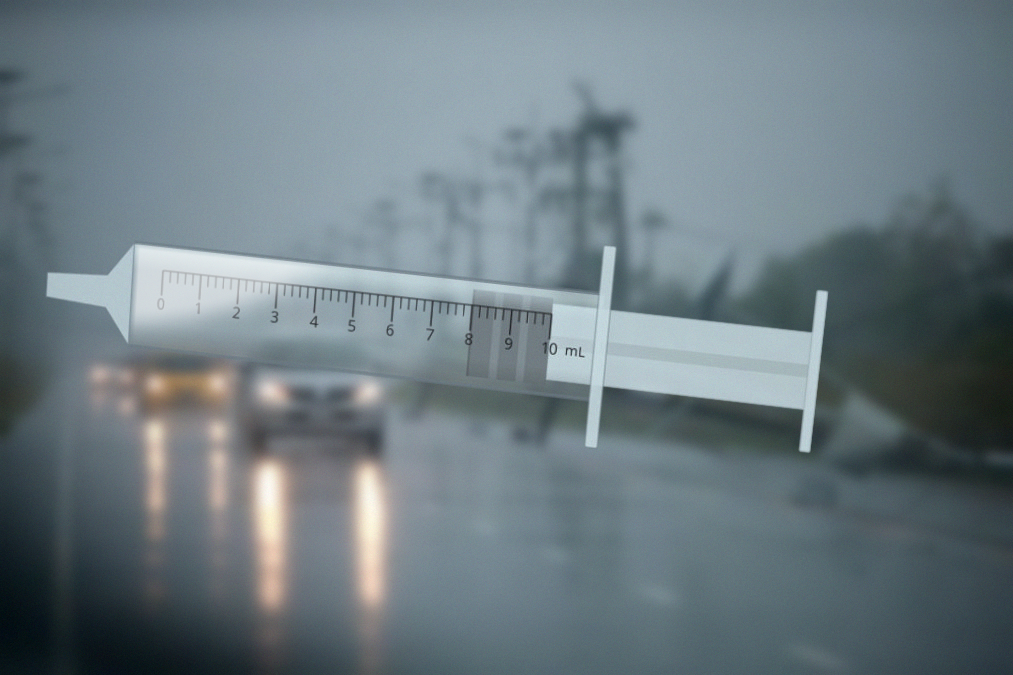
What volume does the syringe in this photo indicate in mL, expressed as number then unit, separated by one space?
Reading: 8 mL
